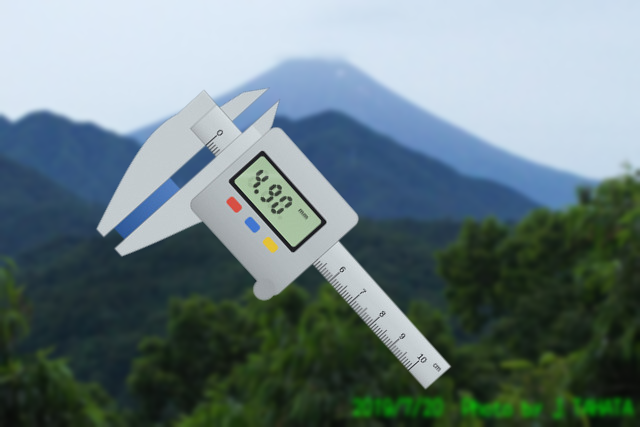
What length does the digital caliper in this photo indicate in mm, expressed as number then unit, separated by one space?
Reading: 4.90 mm
